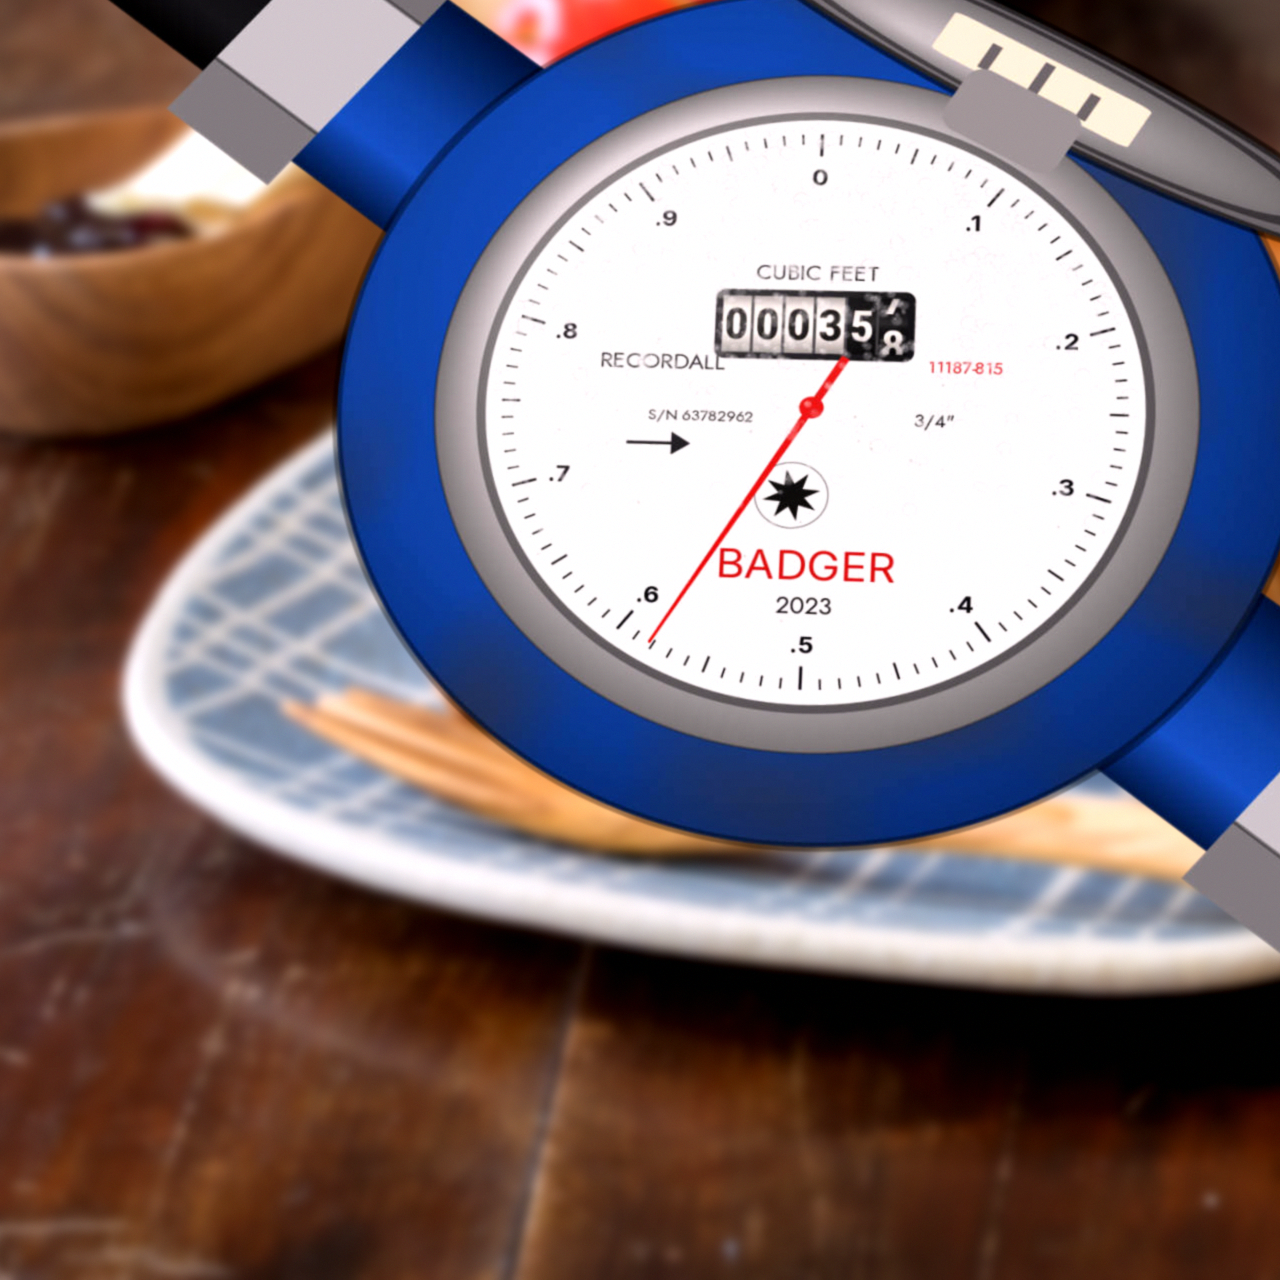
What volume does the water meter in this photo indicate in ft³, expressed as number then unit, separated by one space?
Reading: 357.58 ft³
